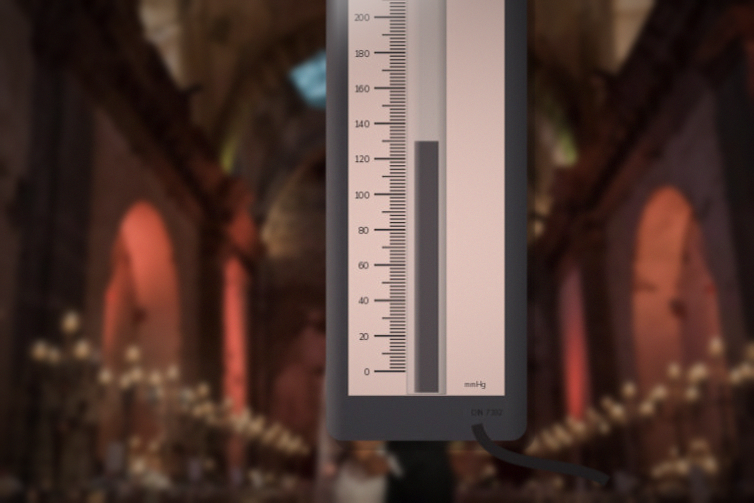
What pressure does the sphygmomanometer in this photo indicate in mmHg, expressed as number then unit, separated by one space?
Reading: 130 mmHg
